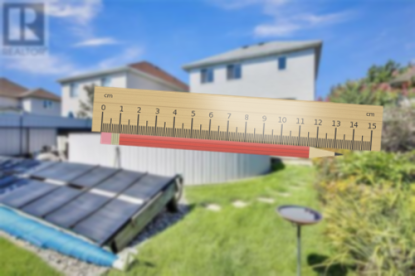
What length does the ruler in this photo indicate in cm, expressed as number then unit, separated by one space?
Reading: 13.5 cm
